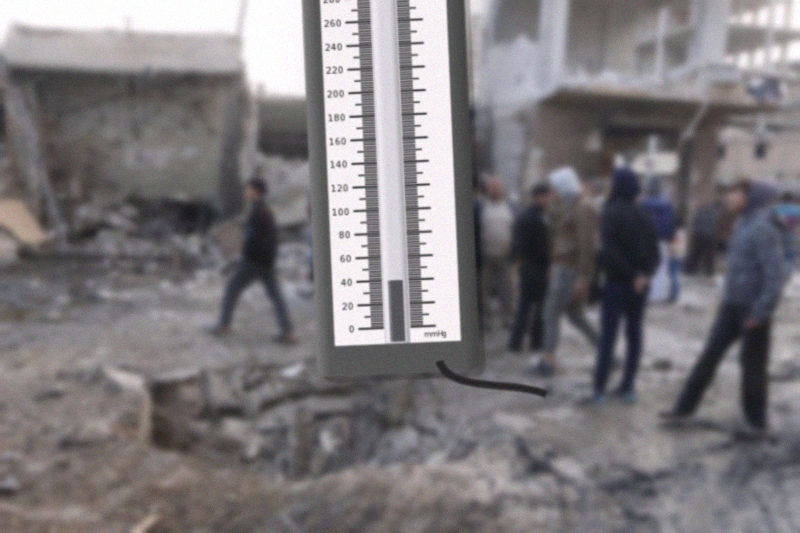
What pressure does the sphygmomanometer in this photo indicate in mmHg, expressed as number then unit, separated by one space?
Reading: 40 mmHg
